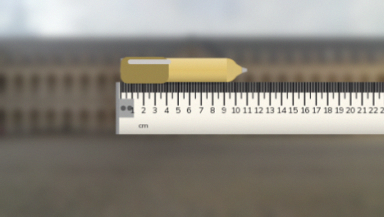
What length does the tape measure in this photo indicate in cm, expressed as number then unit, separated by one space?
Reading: 11 cm
